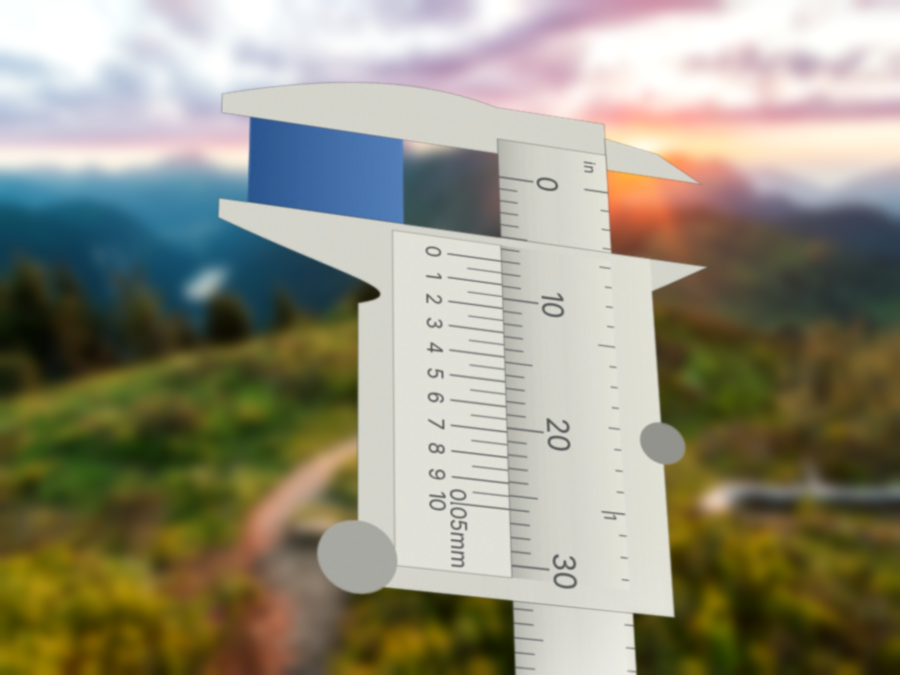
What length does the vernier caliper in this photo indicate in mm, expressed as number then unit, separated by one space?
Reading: 7.0 mm
